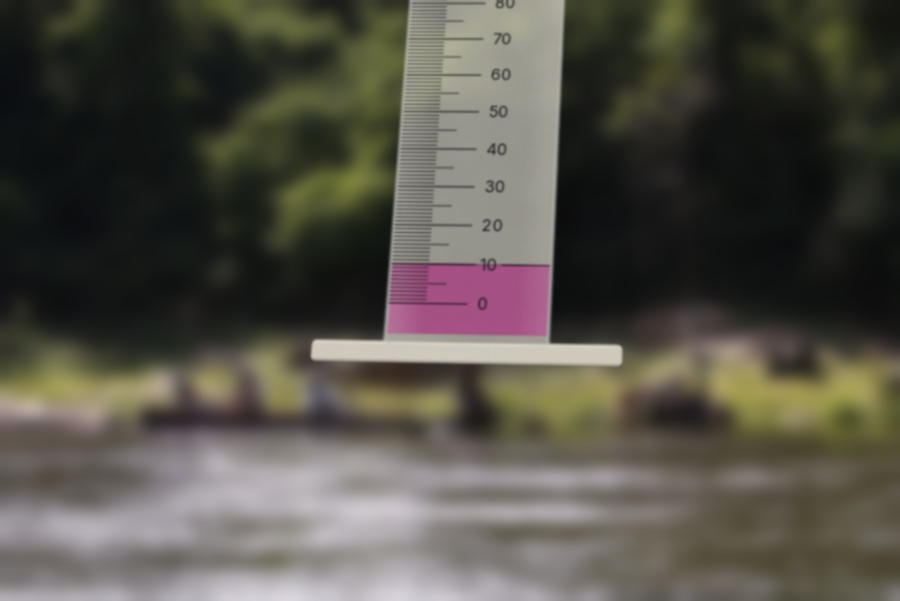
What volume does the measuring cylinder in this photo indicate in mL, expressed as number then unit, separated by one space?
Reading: 10 mL
